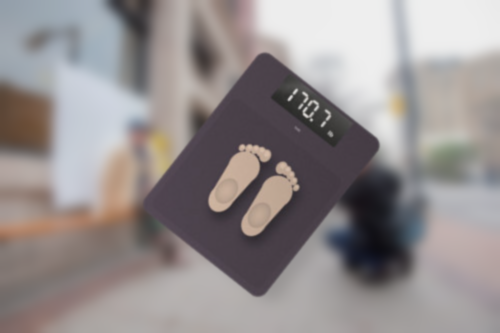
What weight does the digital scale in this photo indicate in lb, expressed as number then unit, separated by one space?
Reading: 170.7 lb
